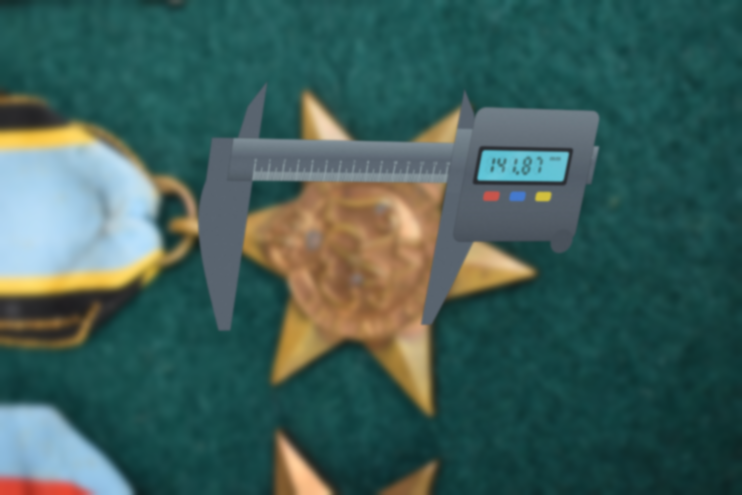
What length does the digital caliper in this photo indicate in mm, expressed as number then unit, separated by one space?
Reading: 141.87 mm
